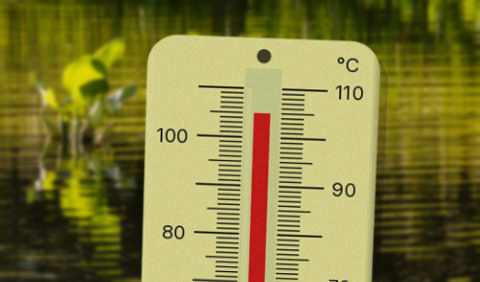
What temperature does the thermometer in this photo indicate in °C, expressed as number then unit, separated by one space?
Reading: 105 °C
